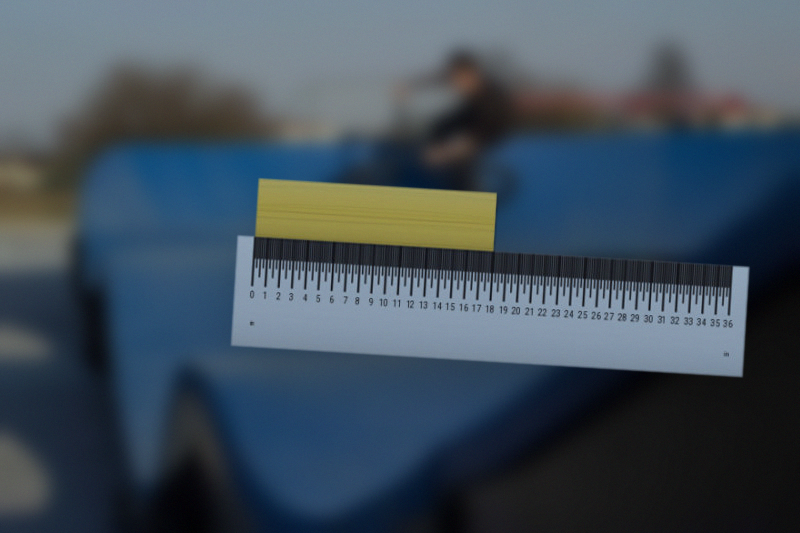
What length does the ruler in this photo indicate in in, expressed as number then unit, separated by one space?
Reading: 18 in
